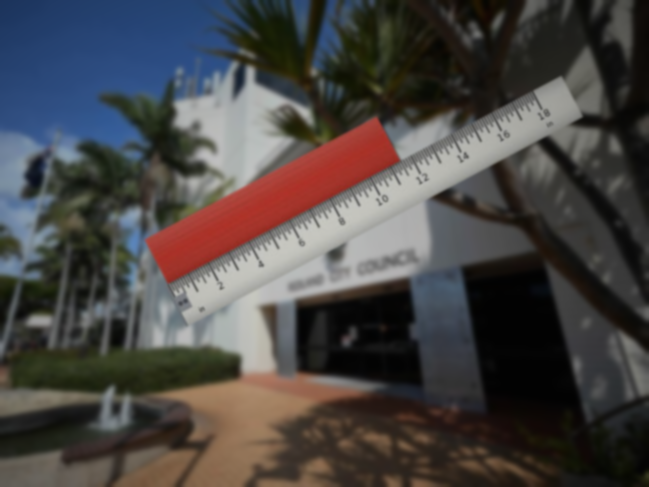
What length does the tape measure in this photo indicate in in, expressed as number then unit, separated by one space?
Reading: 11.5 in
